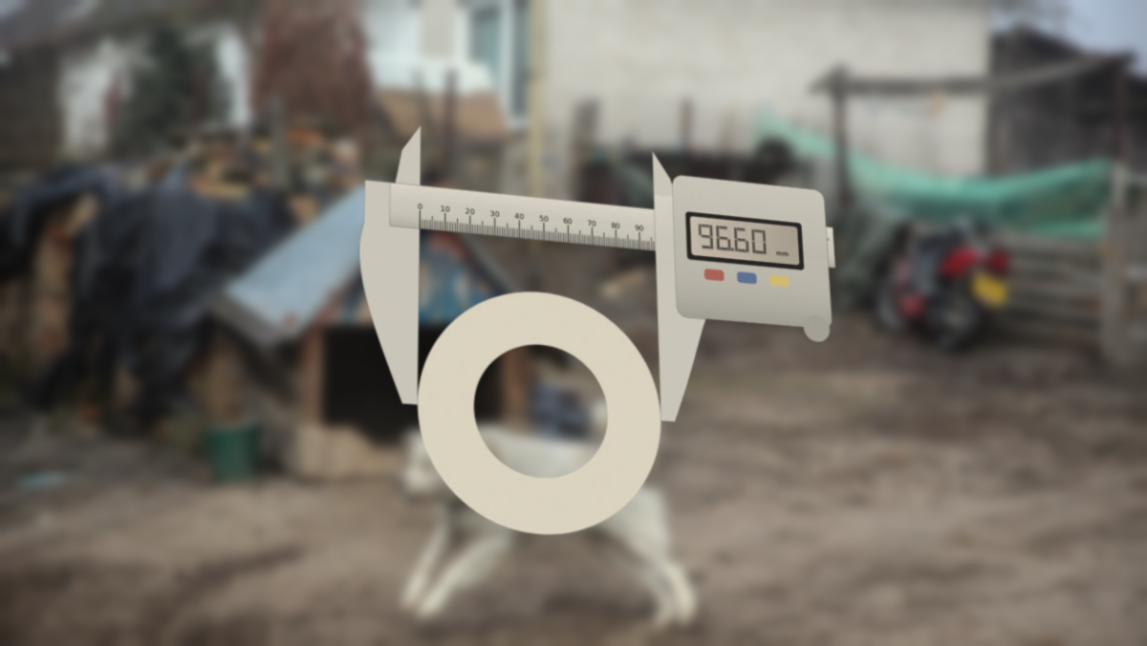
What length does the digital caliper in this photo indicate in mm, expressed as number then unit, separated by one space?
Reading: 96.60 mm
